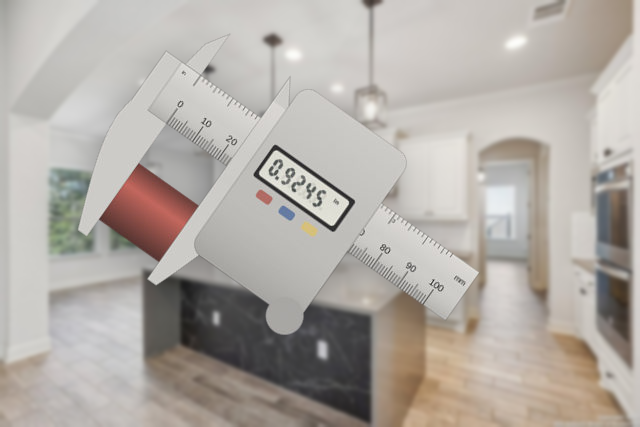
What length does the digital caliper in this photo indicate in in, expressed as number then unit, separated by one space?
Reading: 0.9245 in
